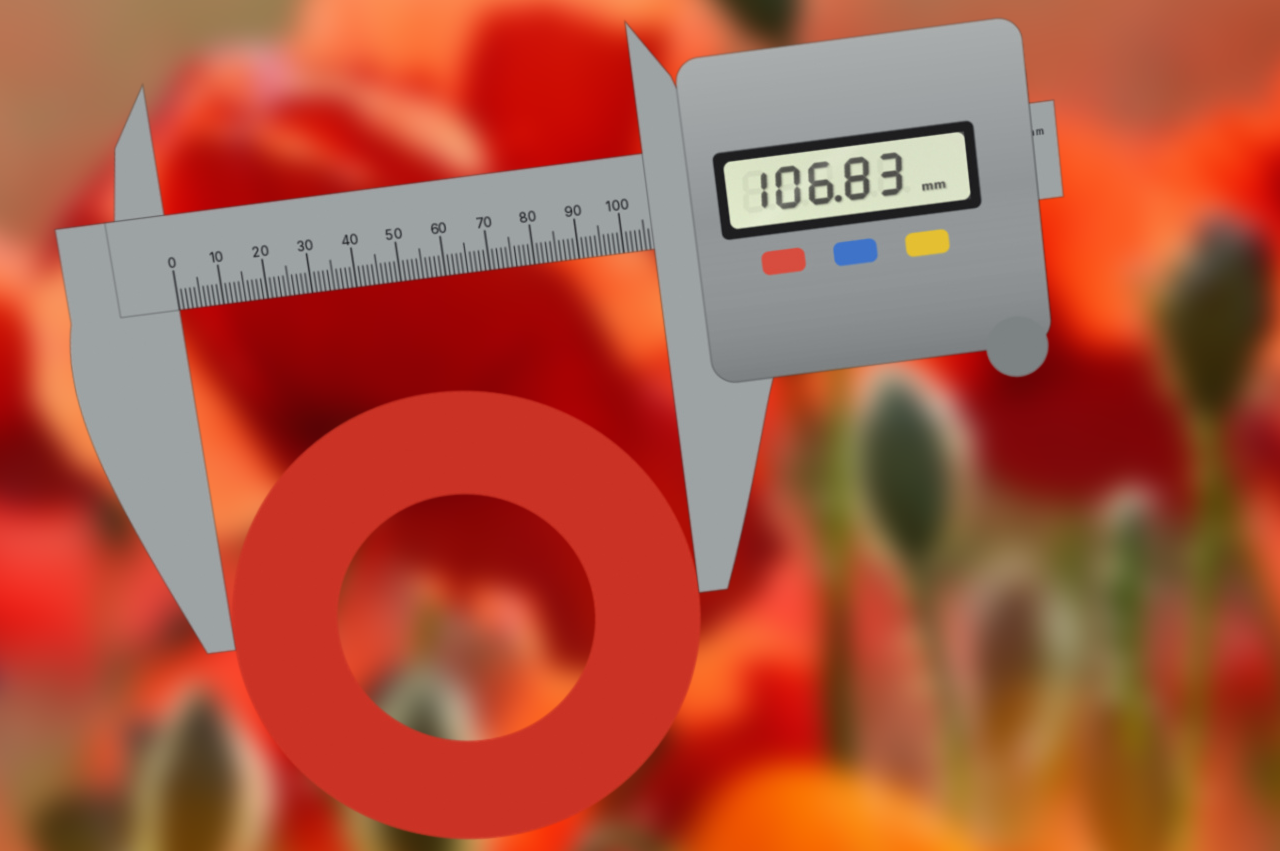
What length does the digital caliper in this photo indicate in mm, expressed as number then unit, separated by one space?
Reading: 106.83 mm
